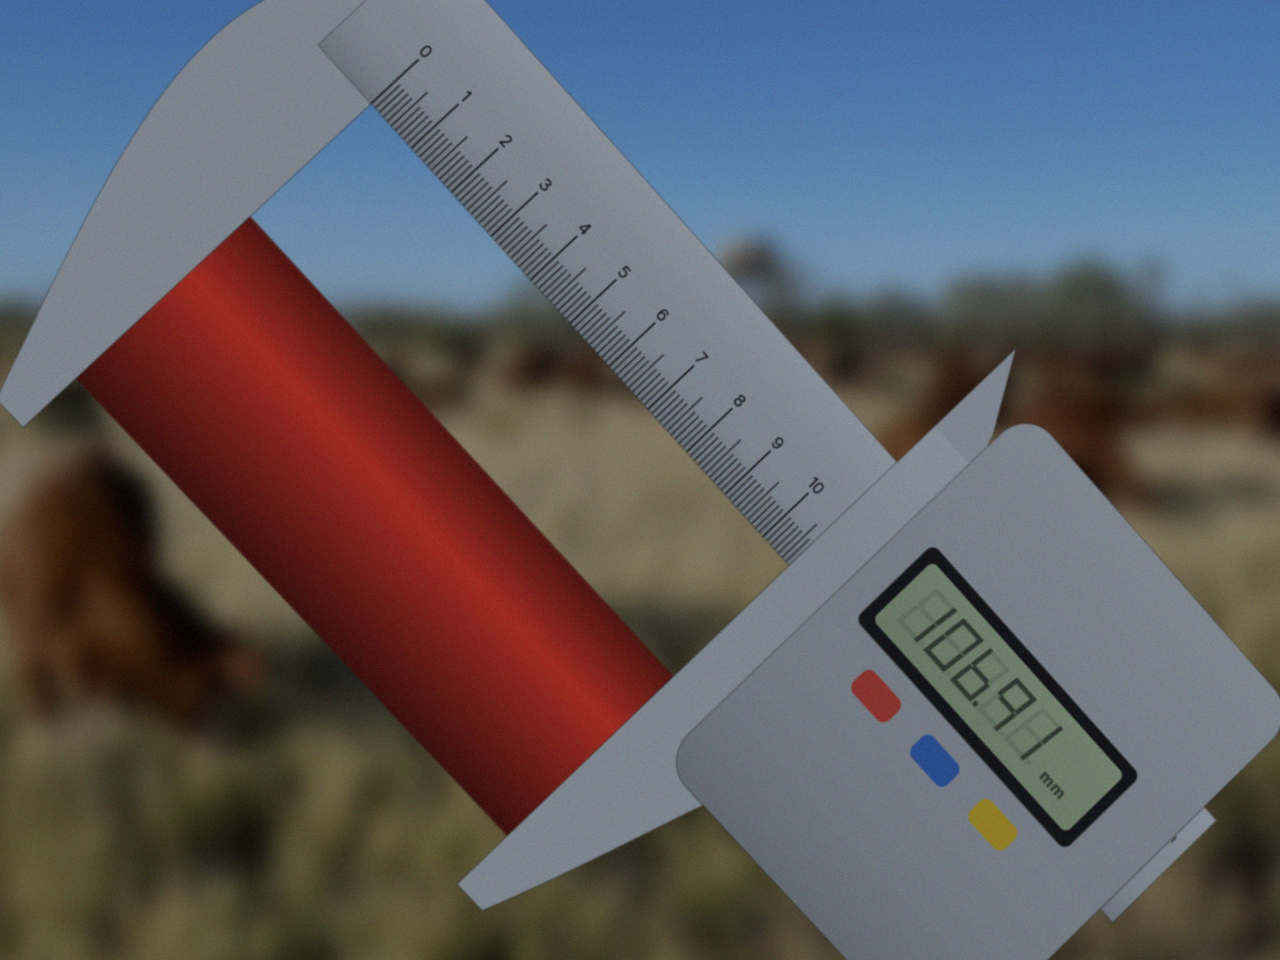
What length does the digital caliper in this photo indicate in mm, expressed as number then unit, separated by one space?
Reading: 106.91 mm
